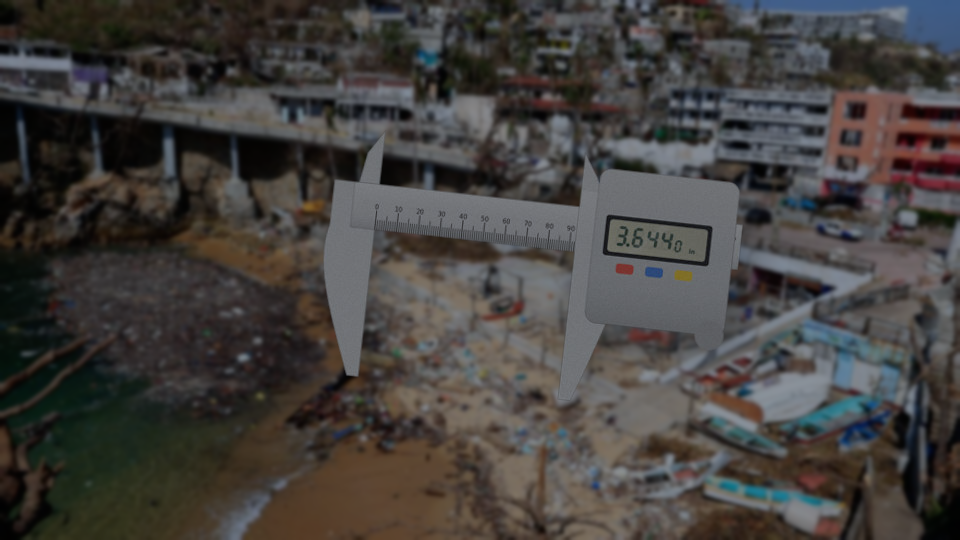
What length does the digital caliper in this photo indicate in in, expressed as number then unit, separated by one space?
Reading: 3.6440 in
